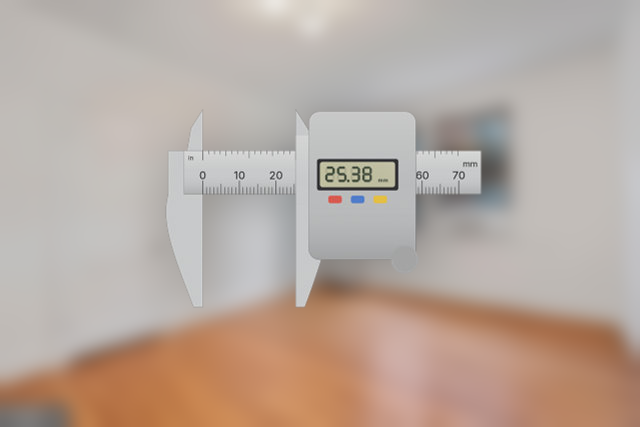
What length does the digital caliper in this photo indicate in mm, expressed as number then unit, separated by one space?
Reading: 25.38 mm
